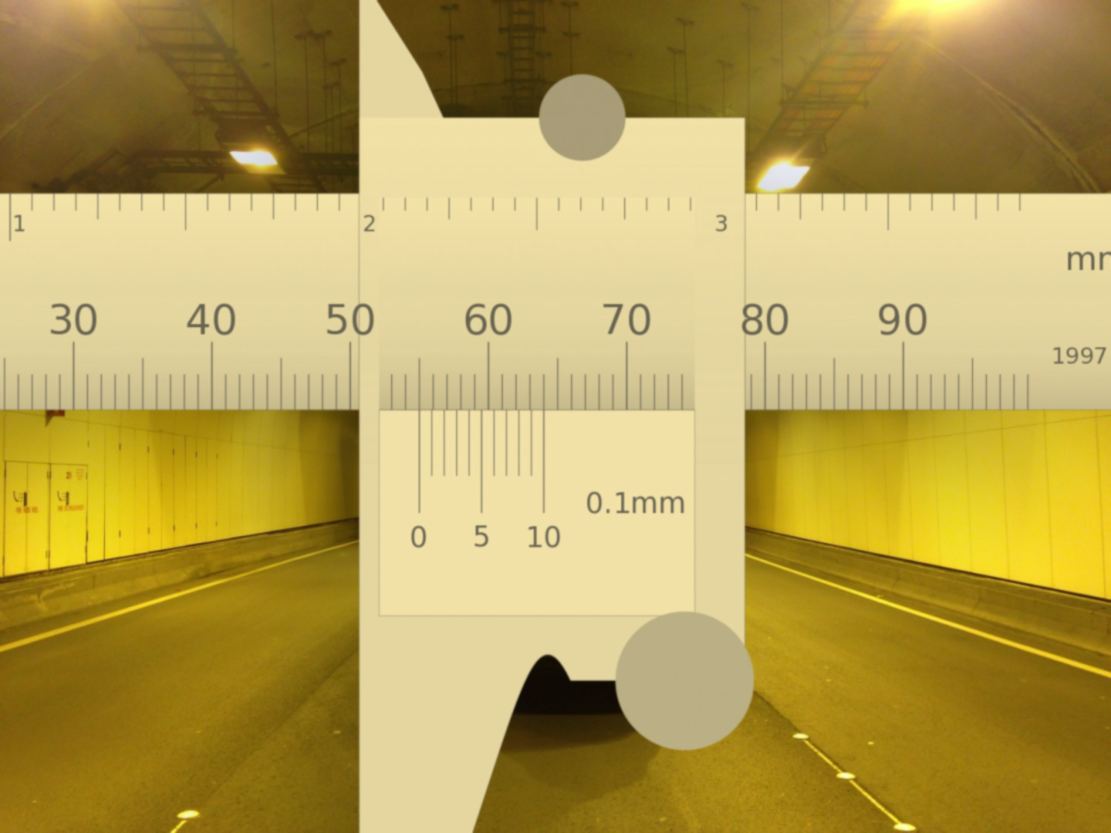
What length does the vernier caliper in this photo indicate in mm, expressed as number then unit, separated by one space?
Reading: 55.0 mm
